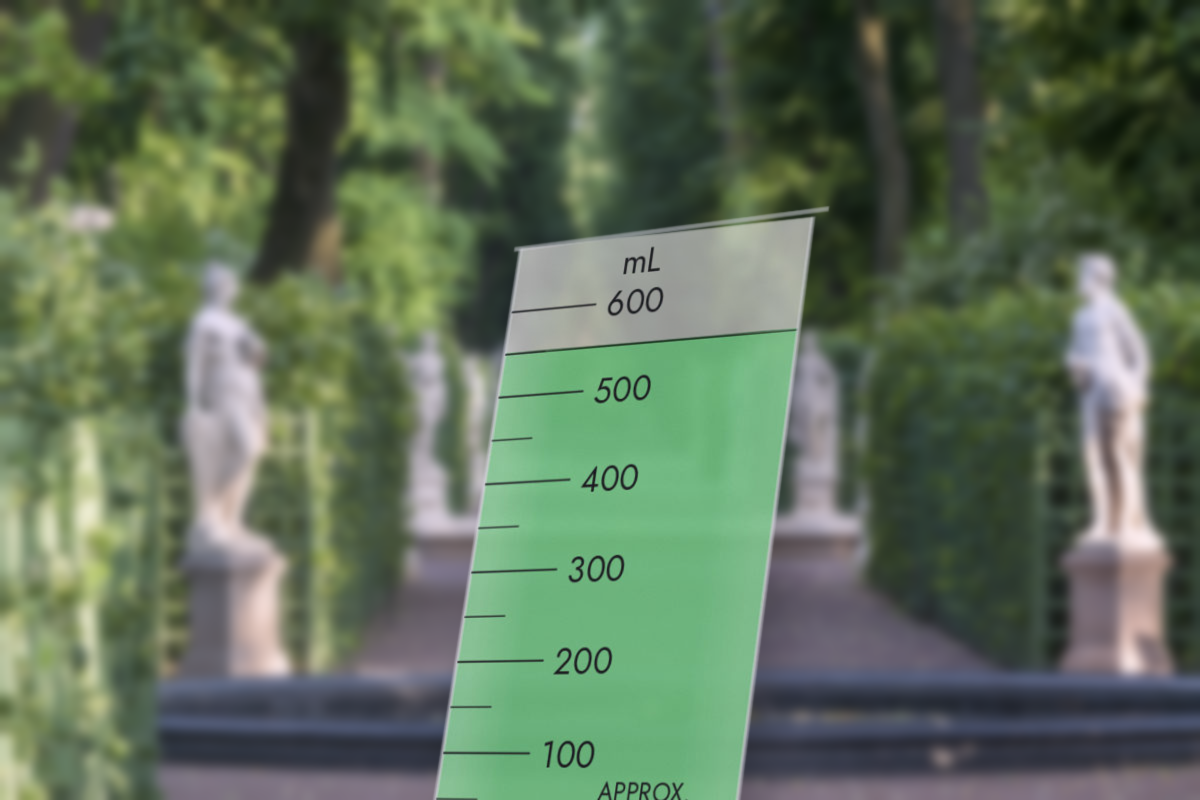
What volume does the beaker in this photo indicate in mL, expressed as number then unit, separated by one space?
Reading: 550 mL
